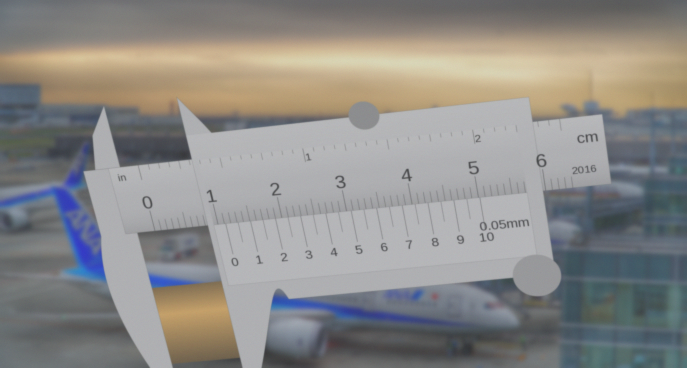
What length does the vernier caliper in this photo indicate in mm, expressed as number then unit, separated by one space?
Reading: 11.2 mm
